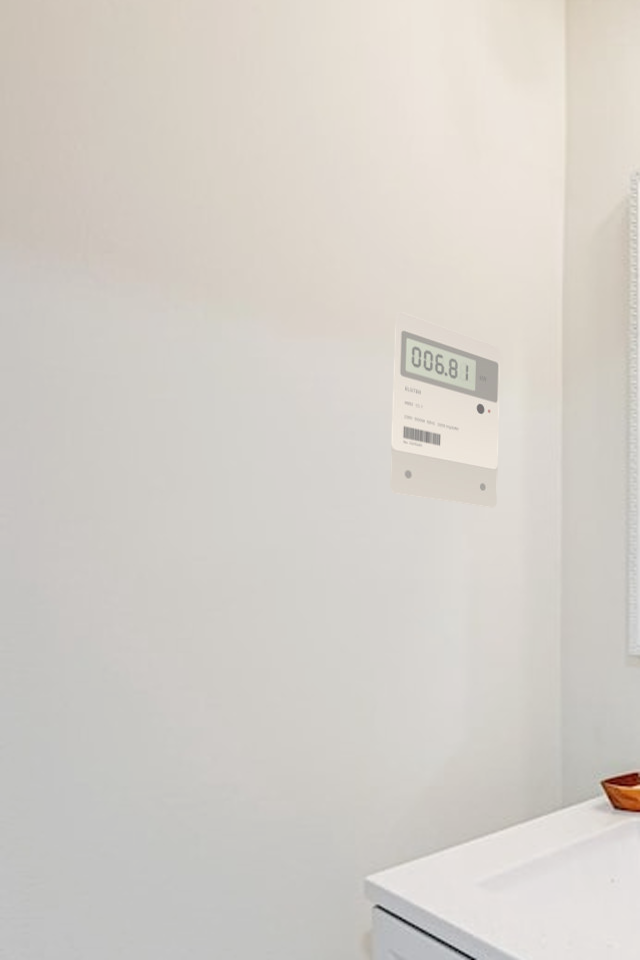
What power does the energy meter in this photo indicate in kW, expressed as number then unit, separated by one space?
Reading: 6.81 kW
